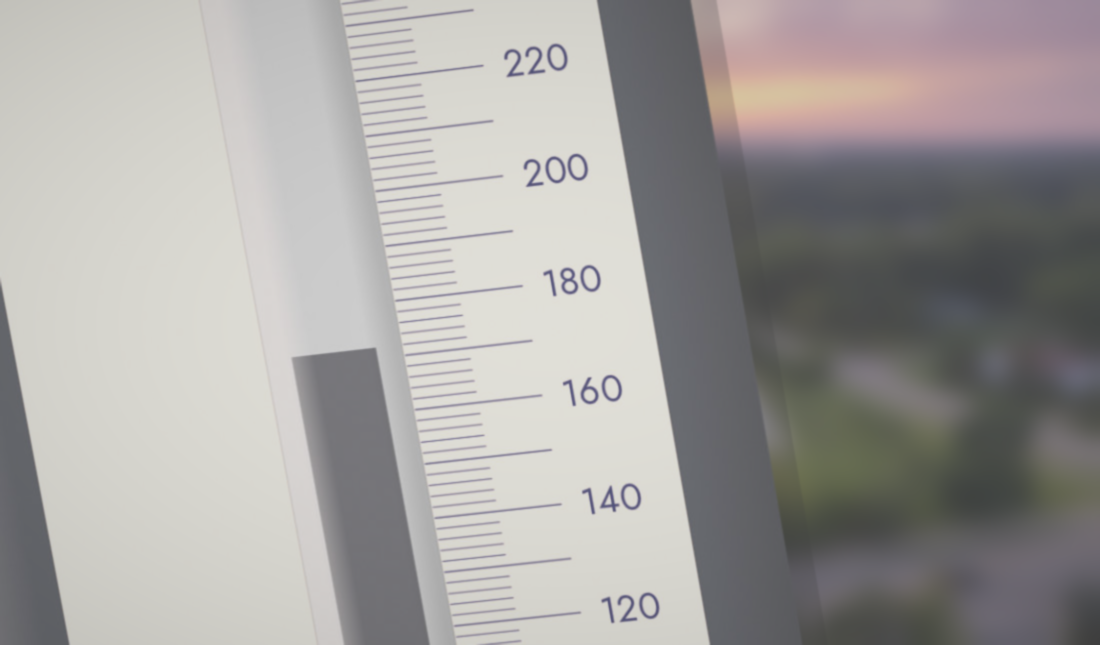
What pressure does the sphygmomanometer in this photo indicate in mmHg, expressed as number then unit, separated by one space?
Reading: 172 mmHg
